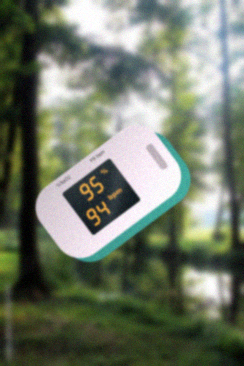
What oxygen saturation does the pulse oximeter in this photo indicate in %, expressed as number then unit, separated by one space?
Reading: 95 %
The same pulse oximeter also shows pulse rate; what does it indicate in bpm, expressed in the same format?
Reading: 94 bpm
